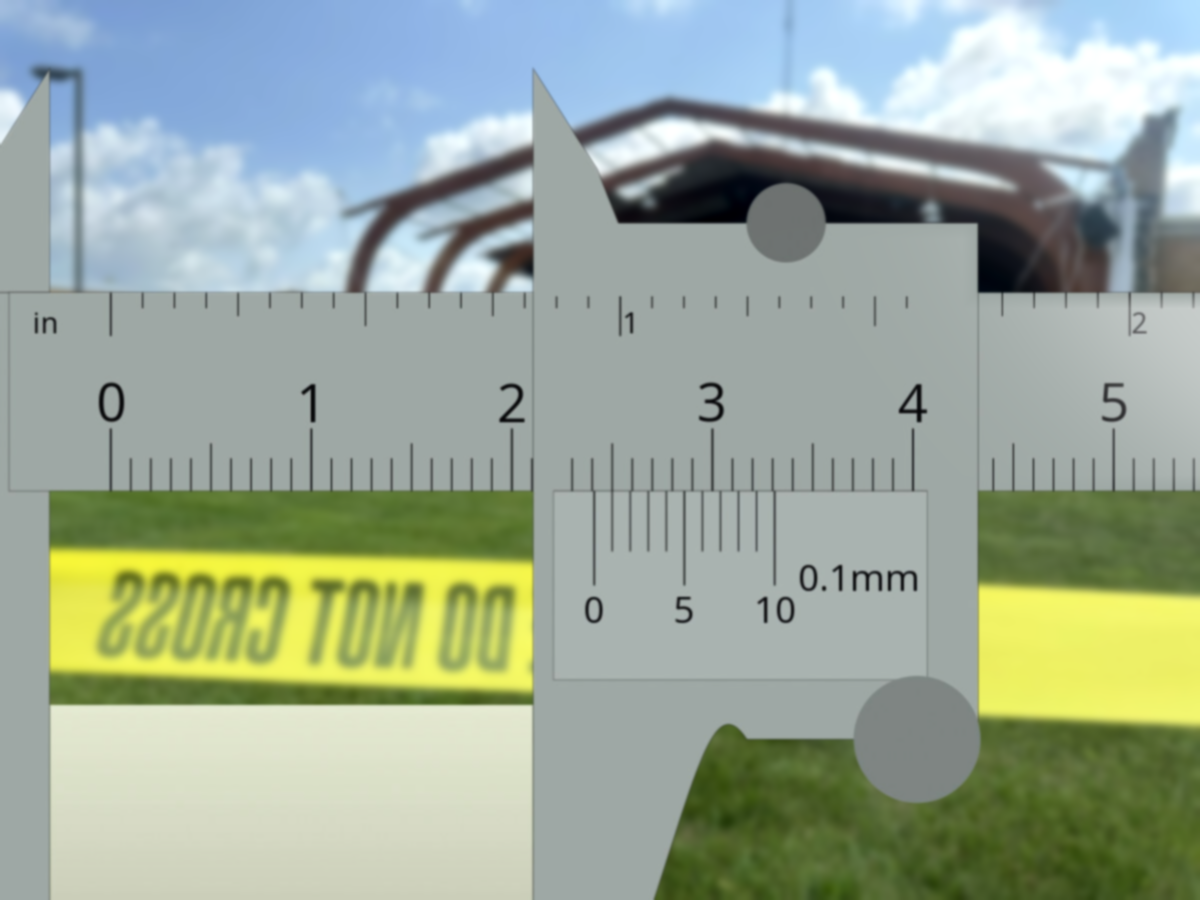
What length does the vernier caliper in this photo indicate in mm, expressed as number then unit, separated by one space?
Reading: 24.1 mm
